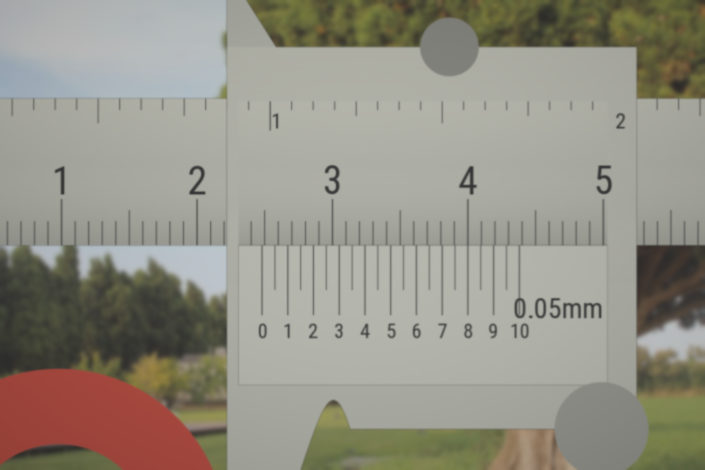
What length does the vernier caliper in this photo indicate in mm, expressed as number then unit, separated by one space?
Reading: 24.8 mm
